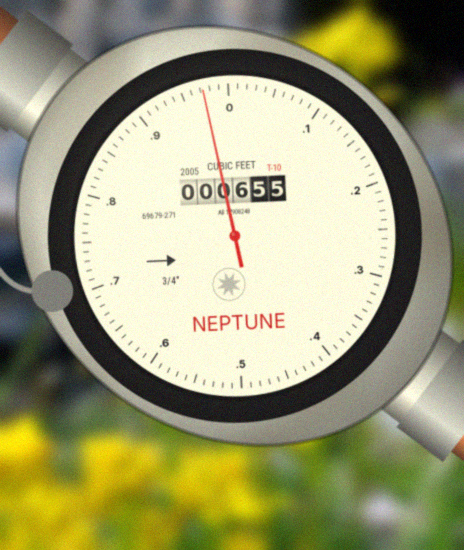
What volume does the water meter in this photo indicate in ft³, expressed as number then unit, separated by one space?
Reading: 654.97 ft³
